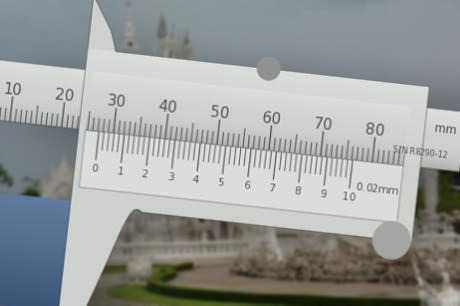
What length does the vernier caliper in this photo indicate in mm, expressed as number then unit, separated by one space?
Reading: 27.2 mm
